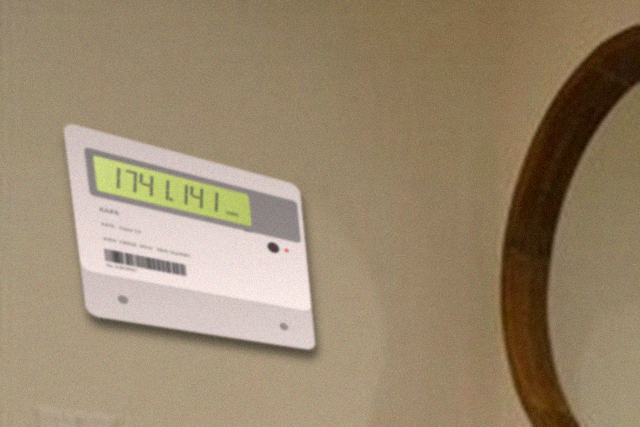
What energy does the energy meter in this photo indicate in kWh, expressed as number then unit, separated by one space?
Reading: 1741.141 kWh
